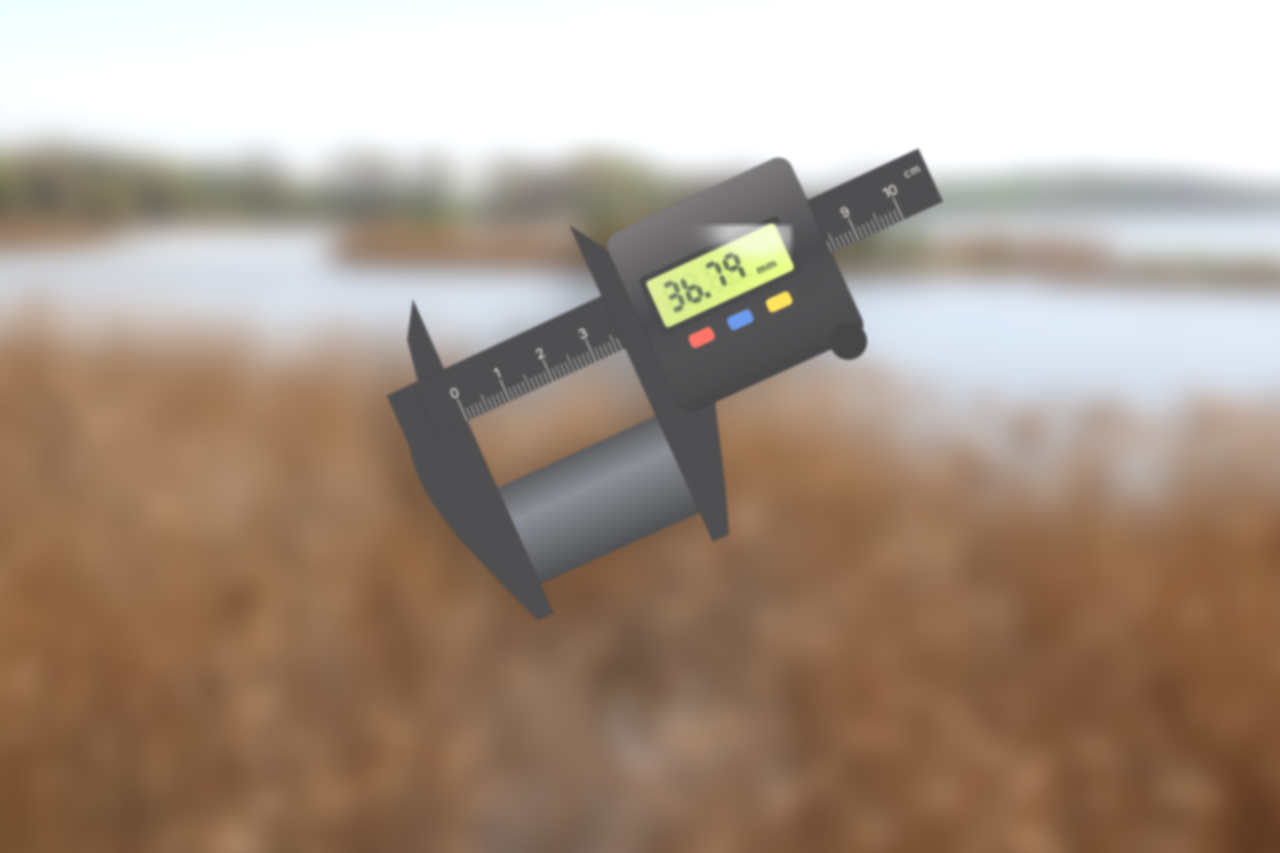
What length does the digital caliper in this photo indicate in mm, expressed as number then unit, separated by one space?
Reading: 36.79 mm
